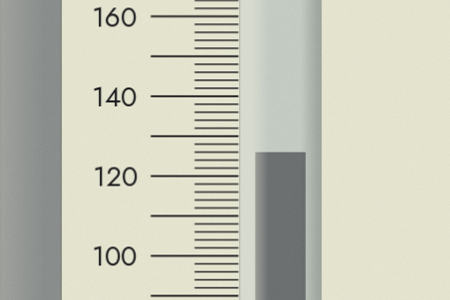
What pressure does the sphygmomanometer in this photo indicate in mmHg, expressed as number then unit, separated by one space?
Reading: 126 mmHg
